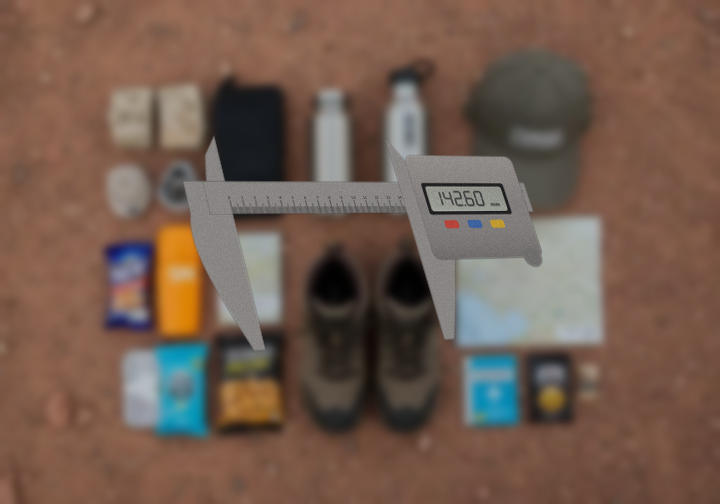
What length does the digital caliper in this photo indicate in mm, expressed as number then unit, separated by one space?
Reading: 142.60 mm
